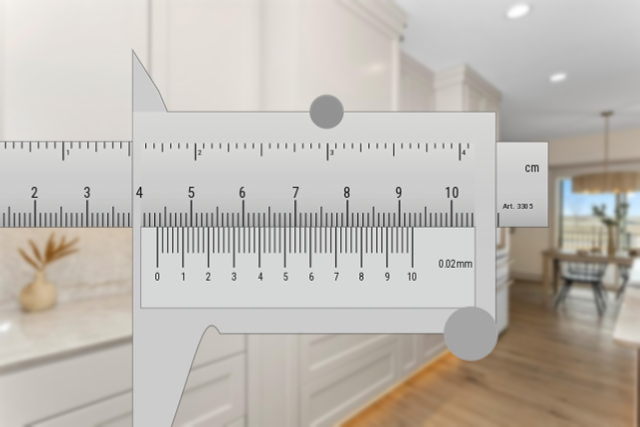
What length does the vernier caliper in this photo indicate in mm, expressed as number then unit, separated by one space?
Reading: 43.5 mm
